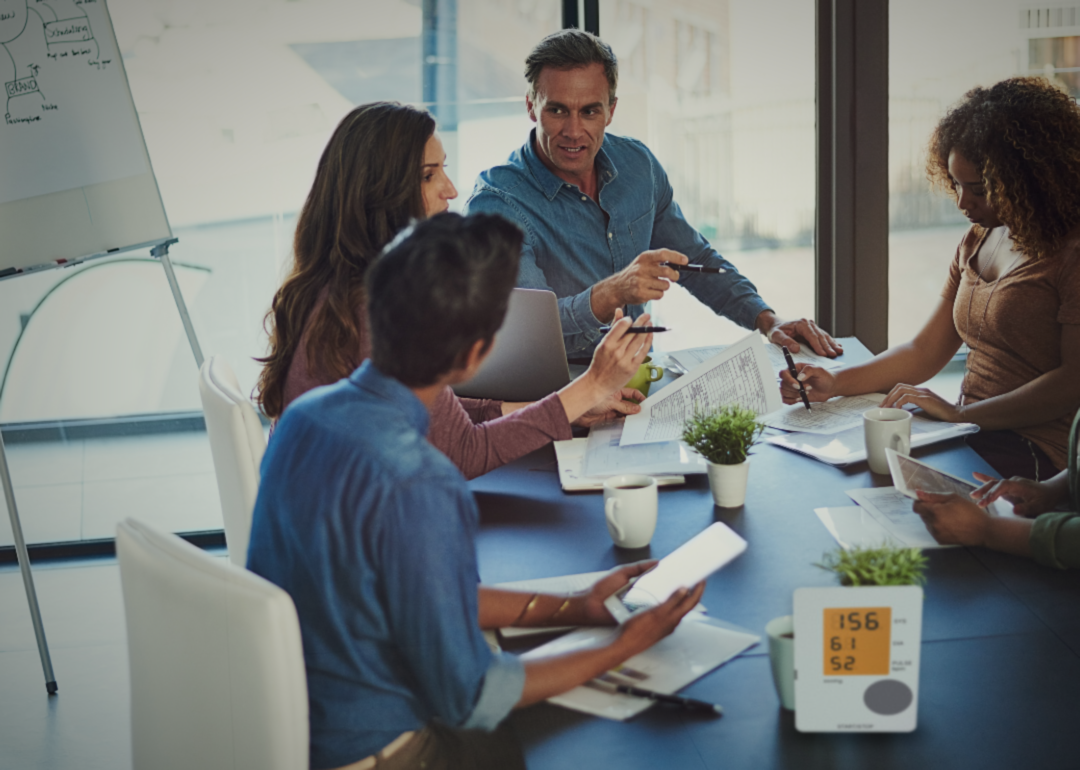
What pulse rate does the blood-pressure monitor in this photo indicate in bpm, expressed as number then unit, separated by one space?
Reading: 52 bpm
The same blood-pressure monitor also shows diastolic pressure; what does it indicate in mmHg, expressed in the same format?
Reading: 61 mmHg
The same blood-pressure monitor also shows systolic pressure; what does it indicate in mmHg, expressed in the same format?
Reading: 156 mmHg
